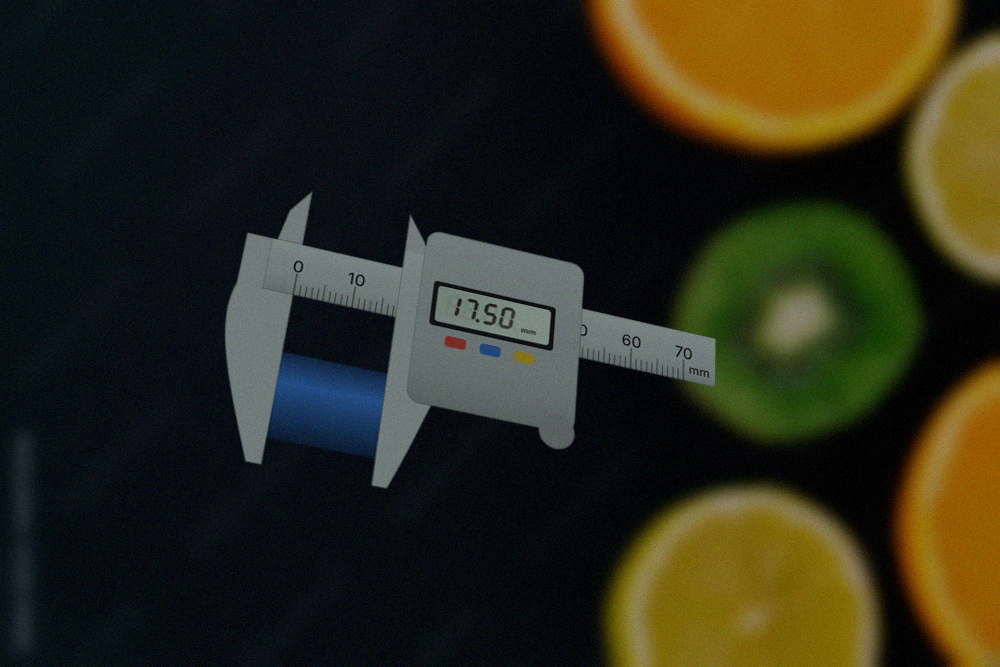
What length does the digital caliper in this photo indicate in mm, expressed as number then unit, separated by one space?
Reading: 17.50 mm
